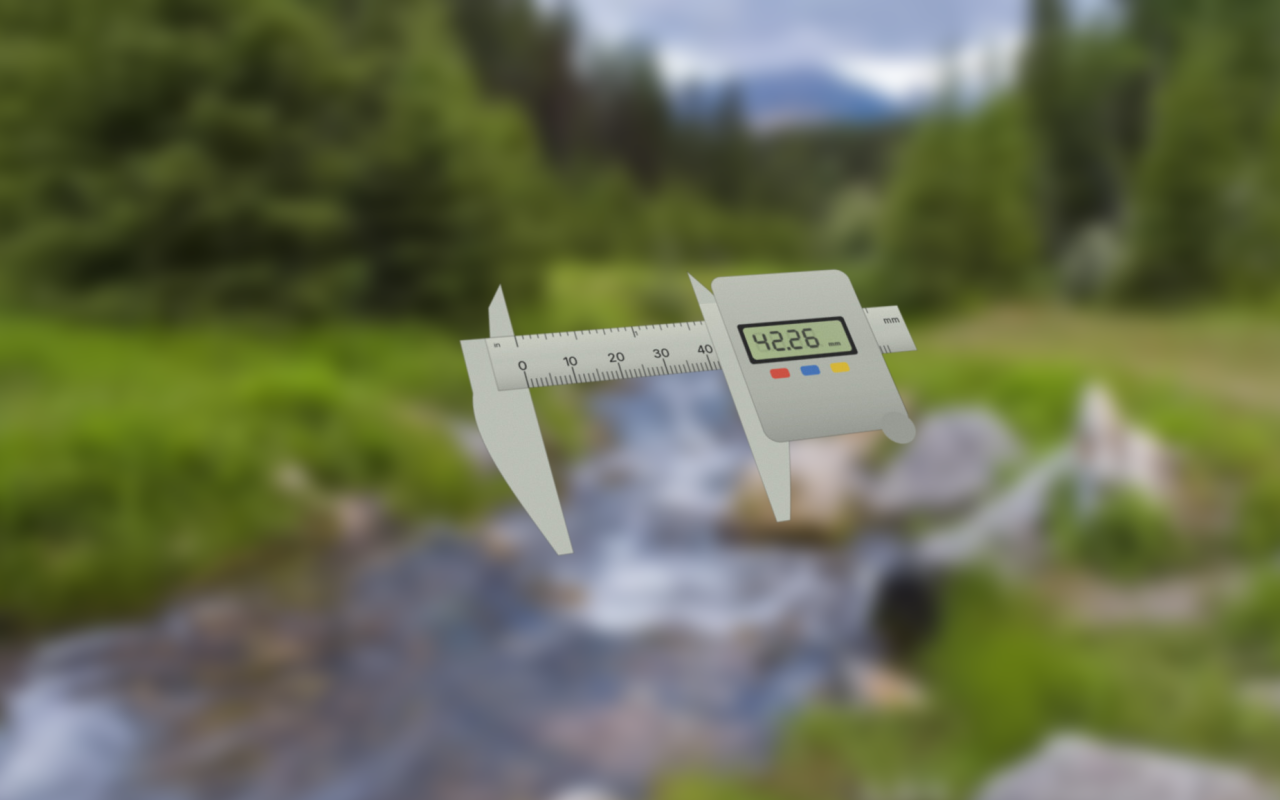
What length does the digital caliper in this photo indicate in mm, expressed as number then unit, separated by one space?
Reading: 42.26 mm
